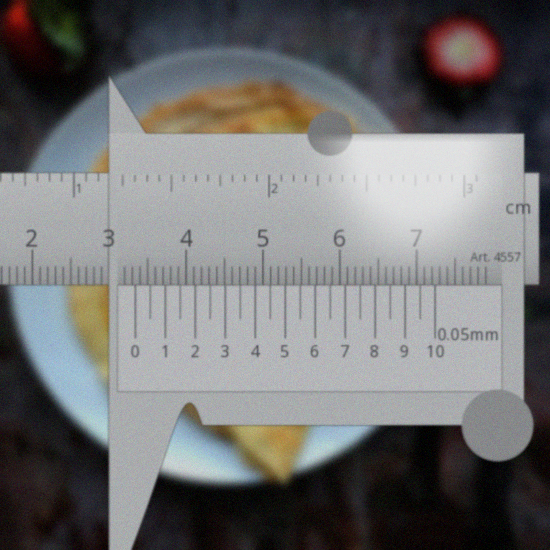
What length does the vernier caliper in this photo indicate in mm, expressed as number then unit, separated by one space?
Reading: 33.4 mm
